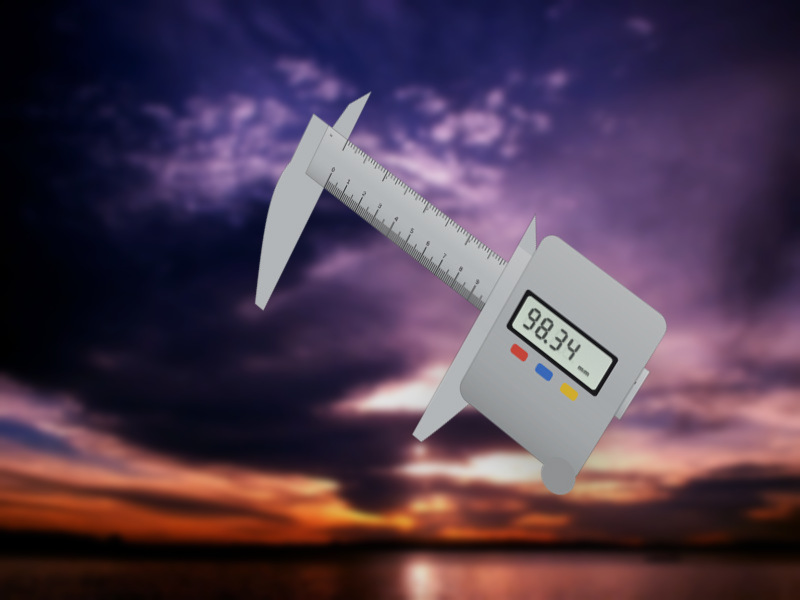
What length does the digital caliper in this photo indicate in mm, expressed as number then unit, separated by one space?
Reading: 98.34 mm
